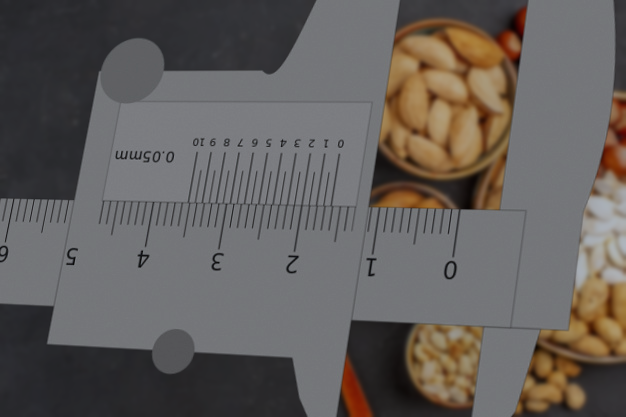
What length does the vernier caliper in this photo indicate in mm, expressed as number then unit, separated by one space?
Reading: 16.2 mm
